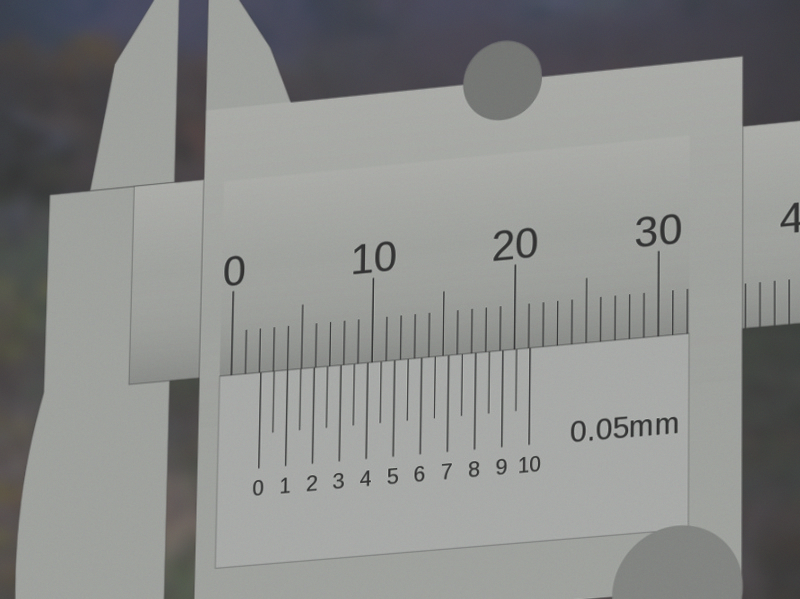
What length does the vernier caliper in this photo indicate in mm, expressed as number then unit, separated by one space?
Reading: 2.1 mm
